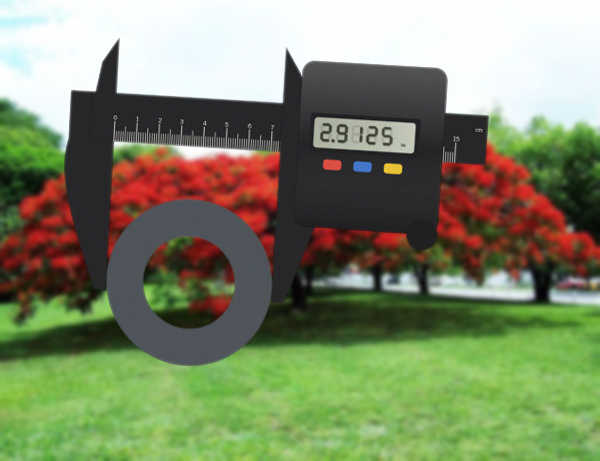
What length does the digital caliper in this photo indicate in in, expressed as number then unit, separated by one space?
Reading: 2.9125 in
